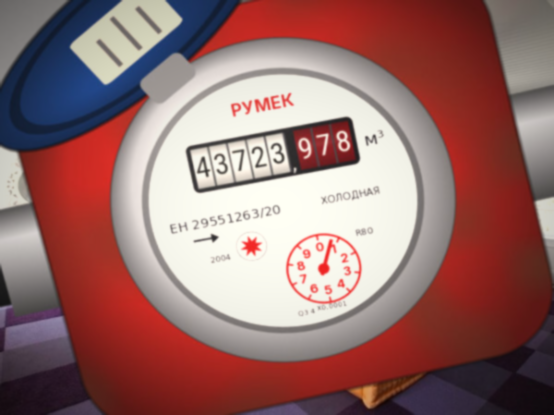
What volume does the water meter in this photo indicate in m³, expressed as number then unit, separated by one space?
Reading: 43723.9780 m³
